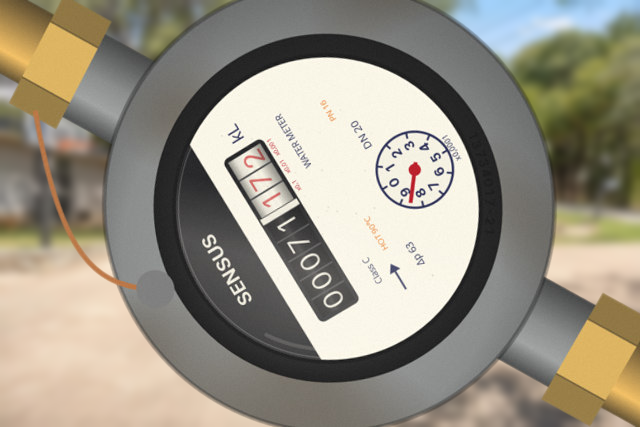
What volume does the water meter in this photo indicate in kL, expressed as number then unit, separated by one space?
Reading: 71.1718 kL
